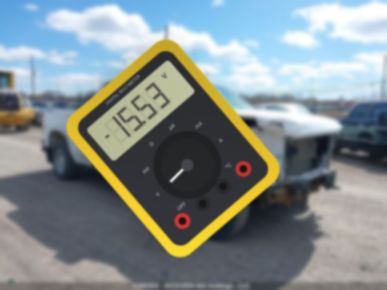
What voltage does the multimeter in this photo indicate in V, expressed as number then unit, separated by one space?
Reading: -15.53 V
